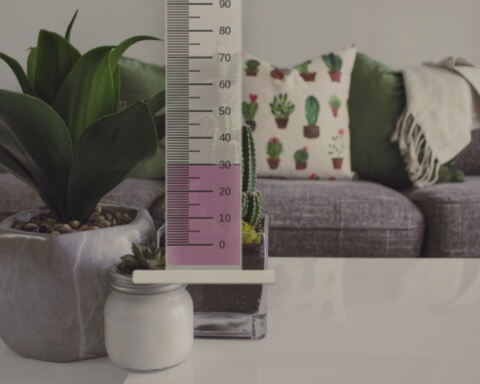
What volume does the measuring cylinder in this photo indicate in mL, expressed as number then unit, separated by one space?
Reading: 30 mL
